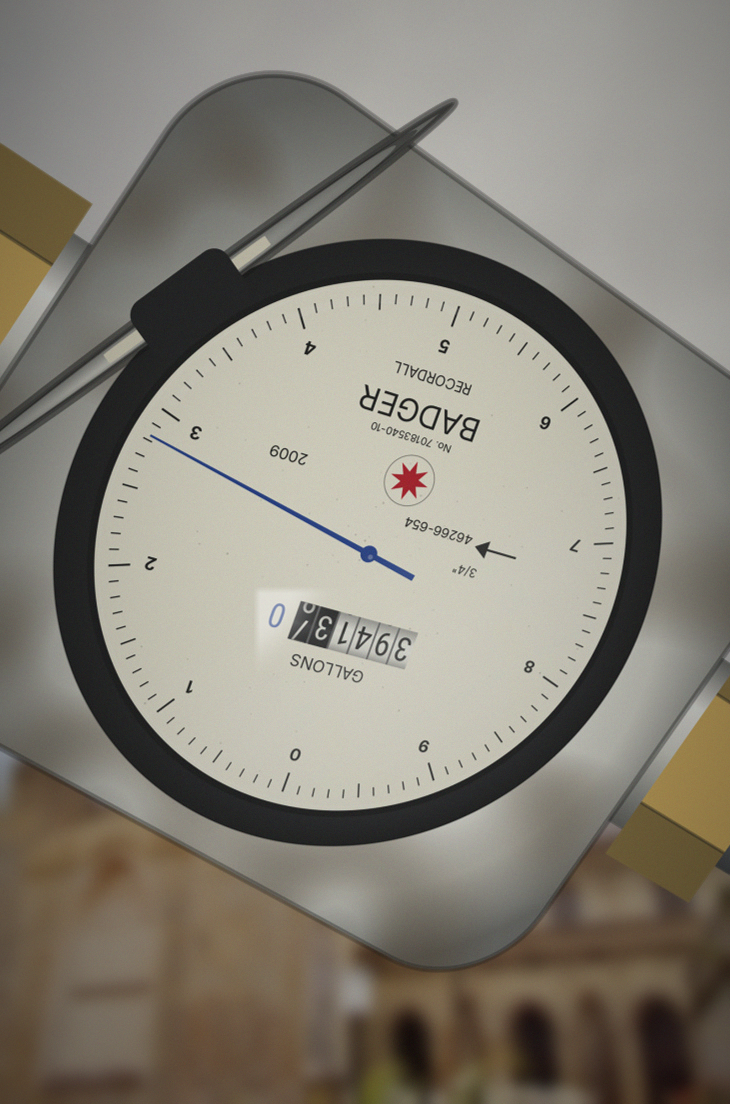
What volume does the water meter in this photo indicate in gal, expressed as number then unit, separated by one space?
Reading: 3941372.8 gal
